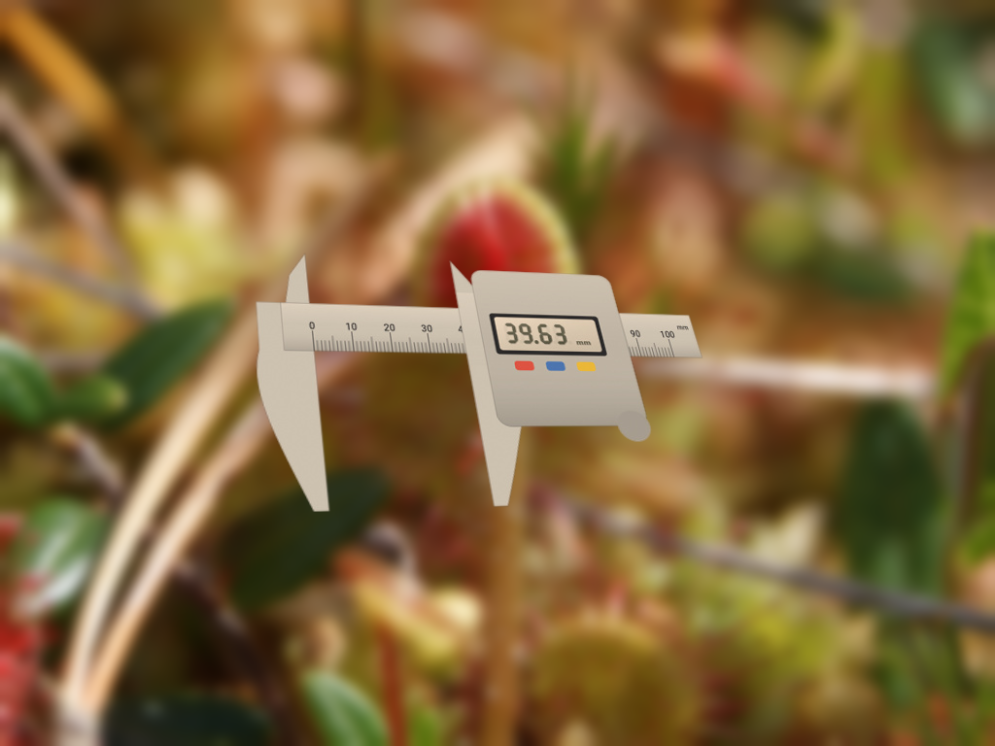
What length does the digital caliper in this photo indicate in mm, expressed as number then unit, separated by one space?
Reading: 39.63 mm
